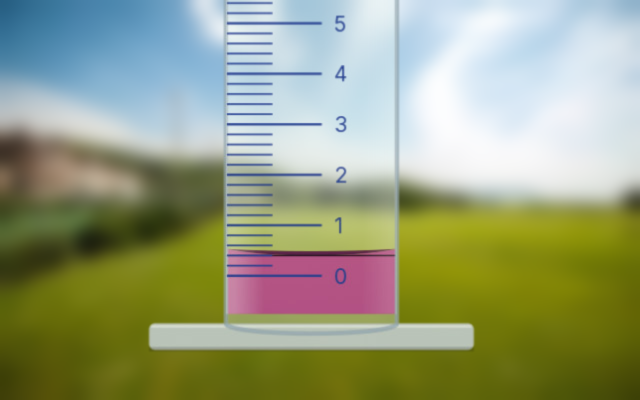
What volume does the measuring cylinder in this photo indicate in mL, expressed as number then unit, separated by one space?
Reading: 0.4 mL
